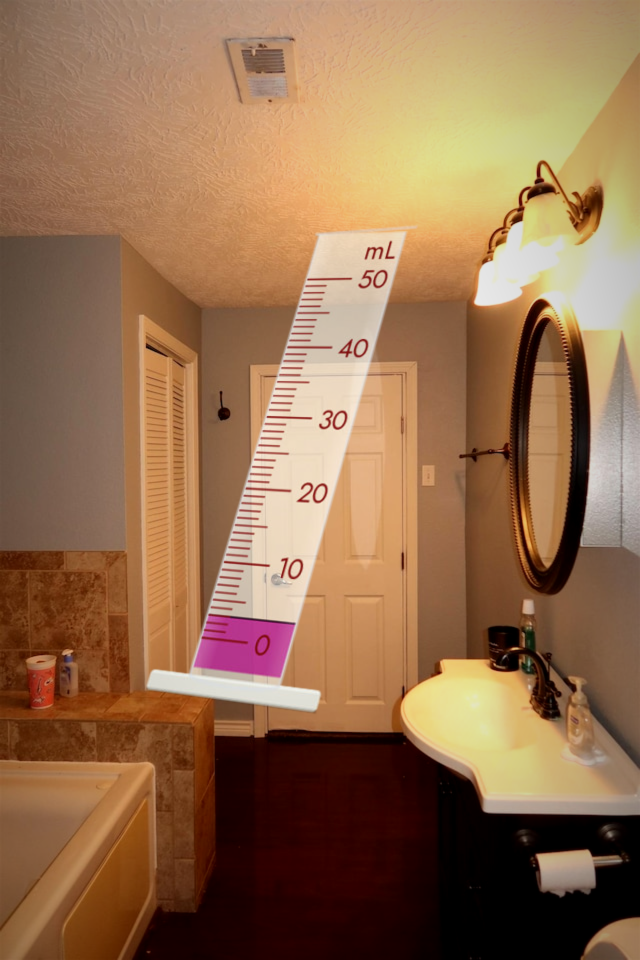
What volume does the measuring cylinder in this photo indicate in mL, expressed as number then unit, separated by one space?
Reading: 3 mL
